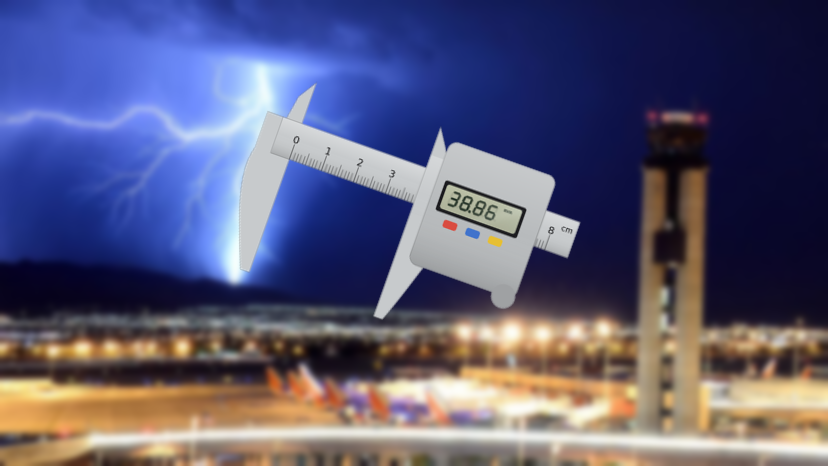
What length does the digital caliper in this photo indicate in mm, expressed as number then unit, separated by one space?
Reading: 38.86 mm
